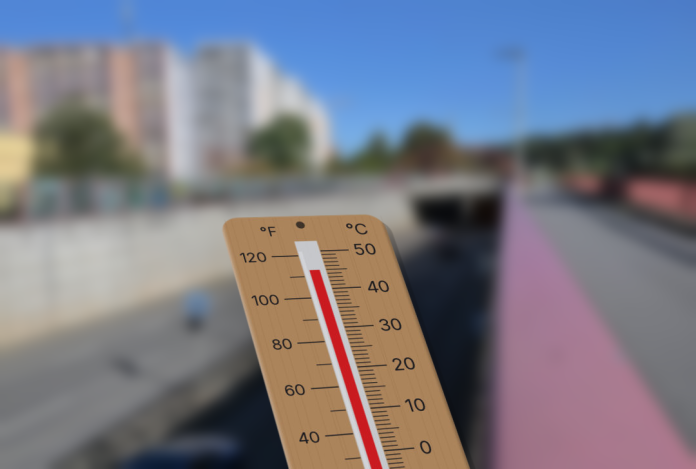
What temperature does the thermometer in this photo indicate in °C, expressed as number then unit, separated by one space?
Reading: 45 °C
